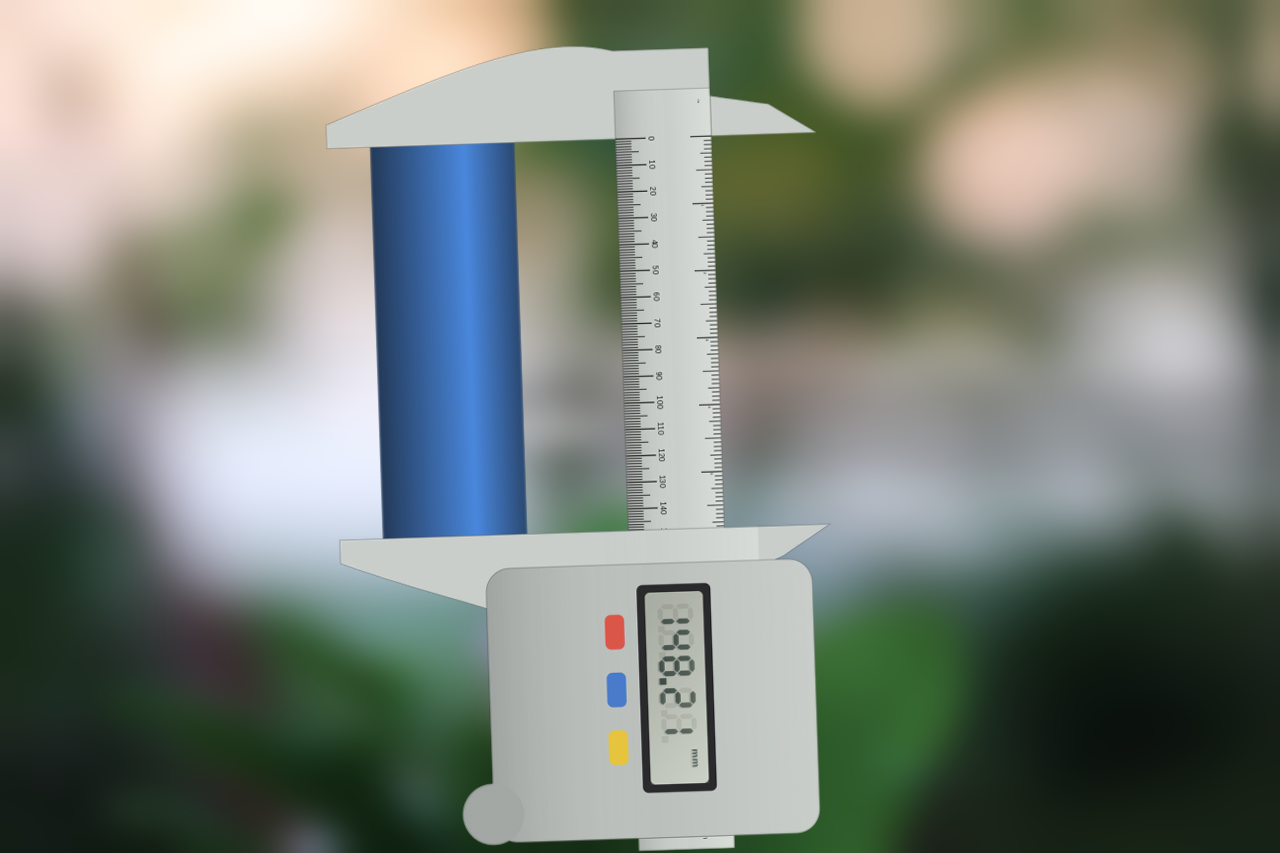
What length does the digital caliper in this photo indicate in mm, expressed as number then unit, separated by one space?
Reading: 148.21 mm
